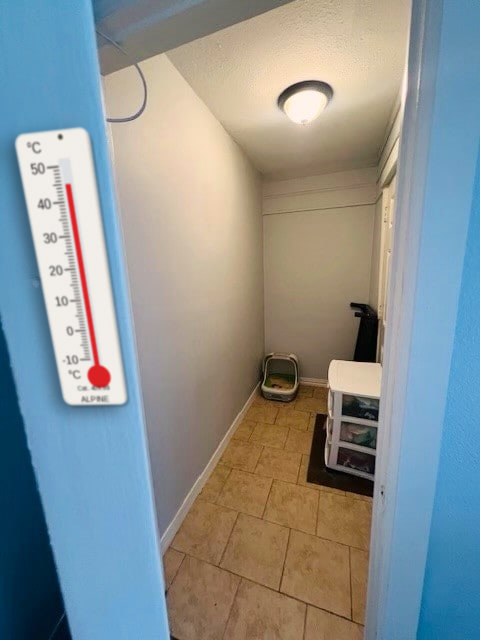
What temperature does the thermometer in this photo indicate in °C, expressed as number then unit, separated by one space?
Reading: 45 °C
